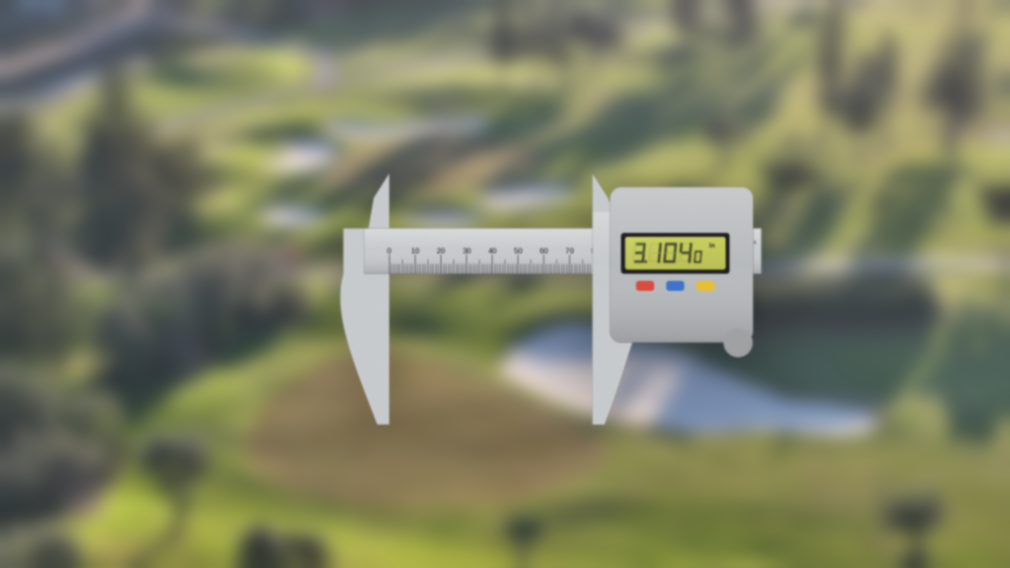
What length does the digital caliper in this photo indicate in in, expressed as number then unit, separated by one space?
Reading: 3.1040 in
